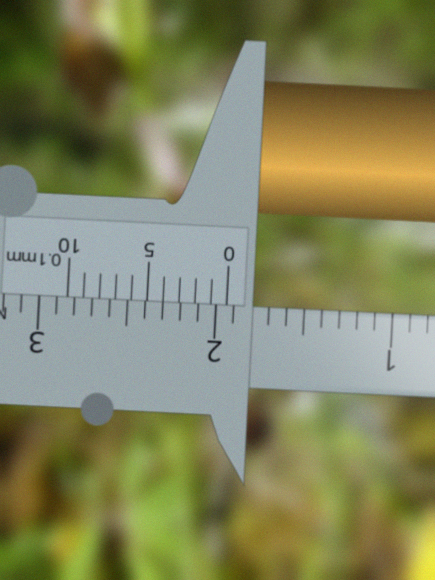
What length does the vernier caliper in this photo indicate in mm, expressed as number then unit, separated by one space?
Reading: 19.4 mm
